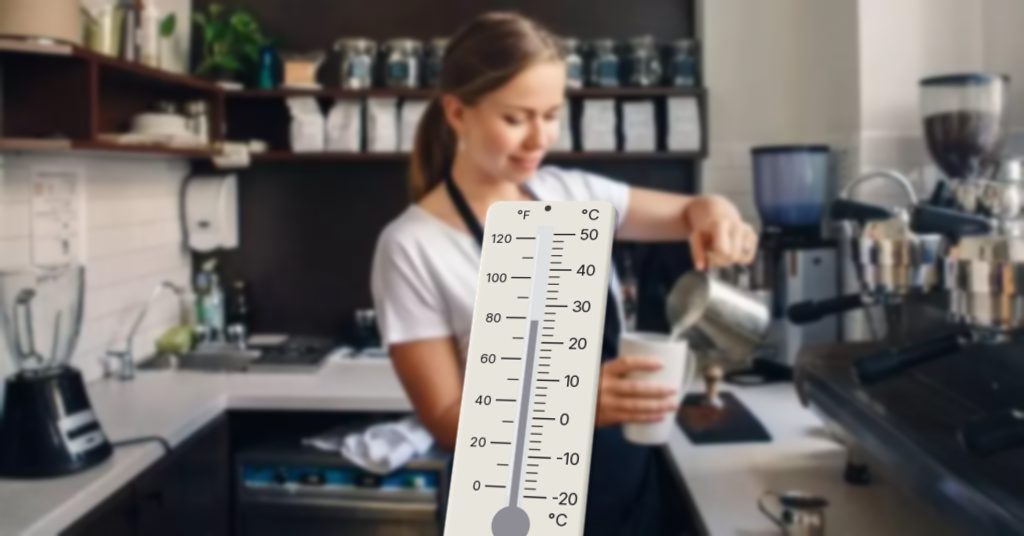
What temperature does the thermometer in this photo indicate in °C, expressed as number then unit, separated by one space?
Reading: 26 °C
